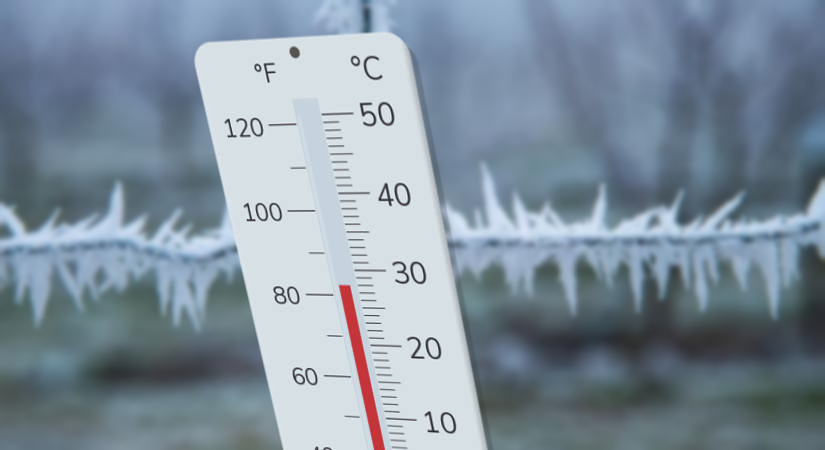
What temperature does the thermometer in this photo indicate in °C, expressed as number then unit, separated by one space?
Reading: 28 °C
